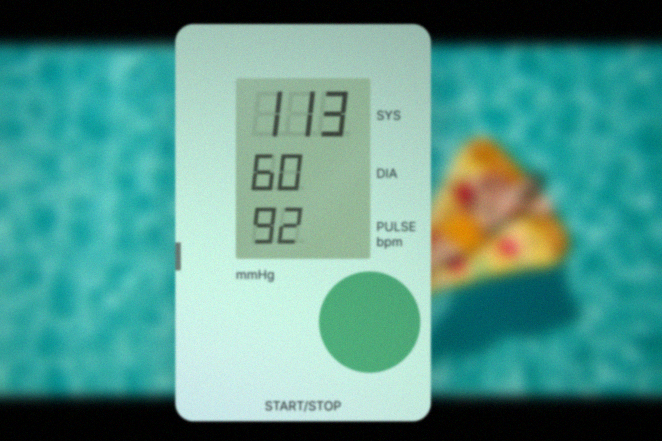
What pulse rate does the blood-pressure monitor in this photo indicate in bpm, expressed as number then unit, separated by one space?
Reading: 92 bpm
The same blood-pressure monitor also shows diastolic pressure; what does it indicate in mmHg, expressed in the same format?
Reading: 60 mmHg
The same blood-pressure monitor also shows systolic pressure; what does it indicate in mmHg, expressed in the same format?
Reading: 113 mmHg
